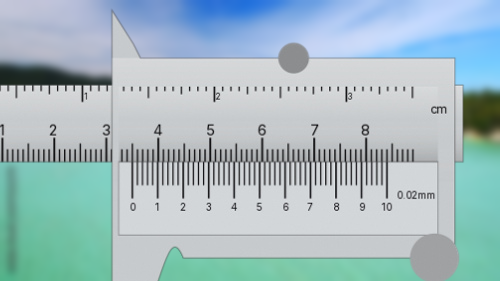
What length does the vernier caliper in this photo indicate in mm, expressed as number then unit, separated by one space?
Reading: 35.0 mm
